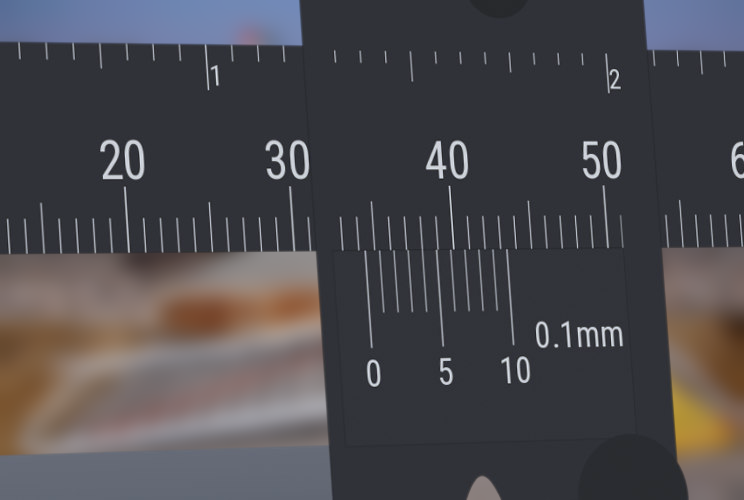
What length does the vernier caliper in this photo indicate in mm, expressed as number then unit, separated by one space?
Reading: 34.4 mm
